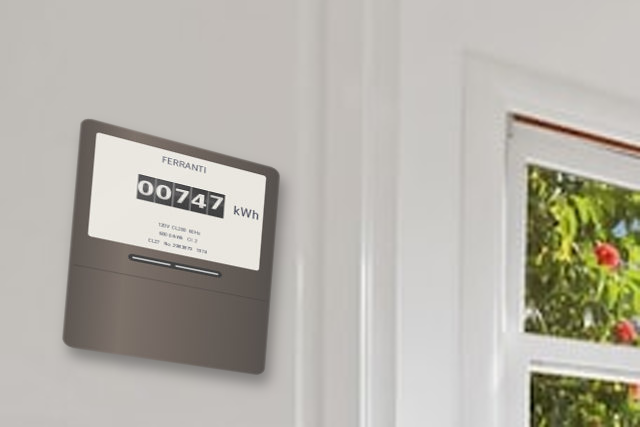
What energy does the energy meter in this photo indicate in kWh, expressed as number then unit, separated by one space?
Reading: 747 kWh
